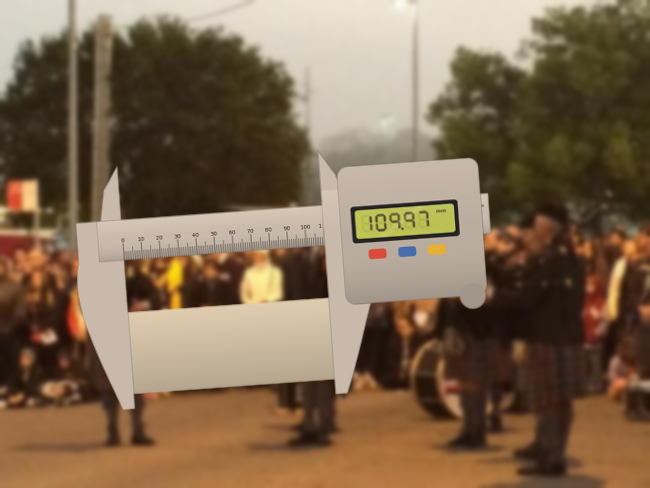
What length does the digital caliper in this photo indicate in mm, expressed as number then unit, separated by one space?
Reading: 109.97 mm
